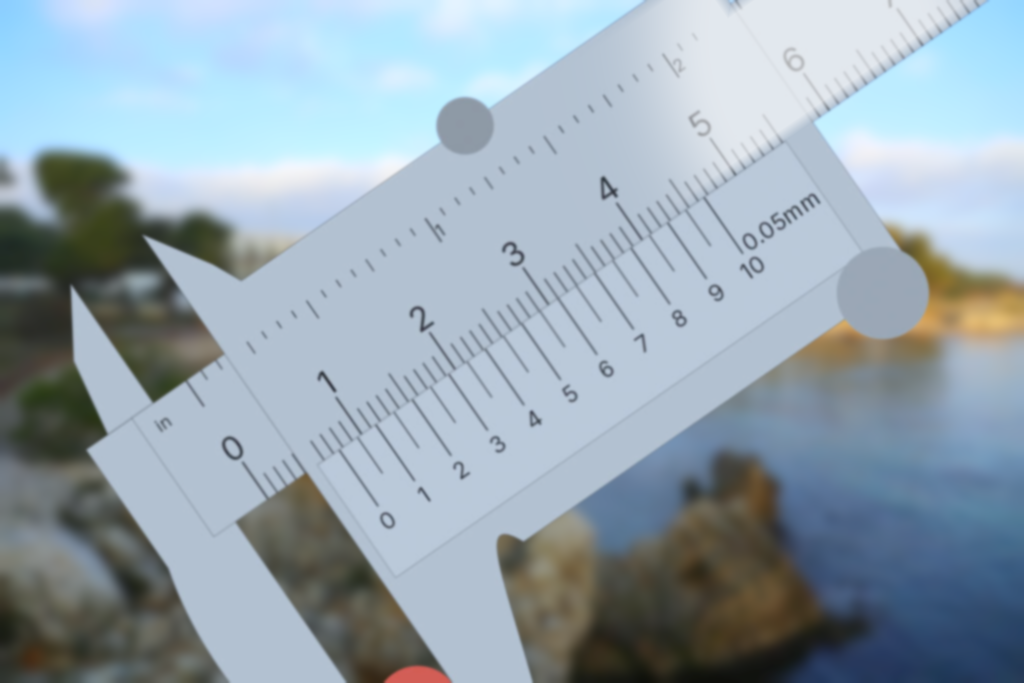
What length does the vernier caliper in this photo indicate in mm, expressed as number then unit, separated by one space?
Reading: 7.6 mm
